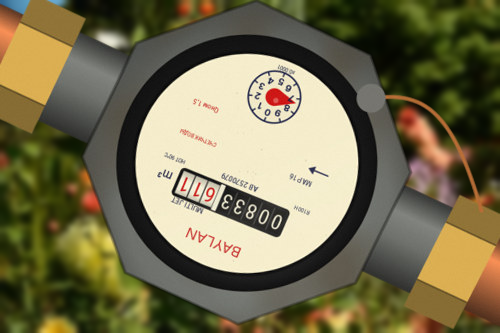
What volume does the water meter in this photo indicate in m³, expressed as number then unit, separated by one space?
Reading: 833.6117 m³
